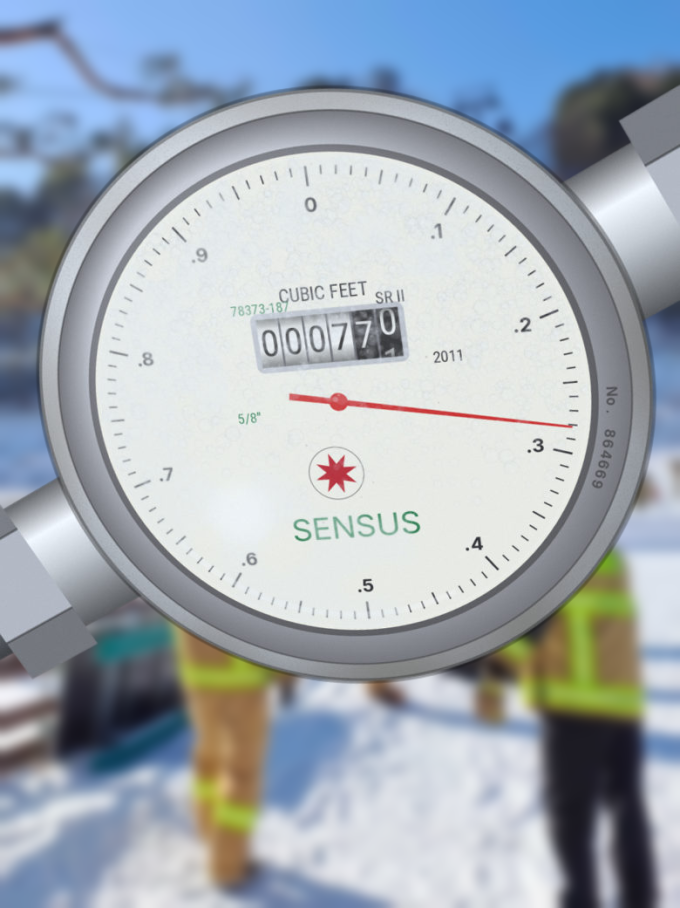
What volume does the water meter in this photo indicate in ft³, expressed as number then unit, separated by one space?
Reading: 770.28 ft³
